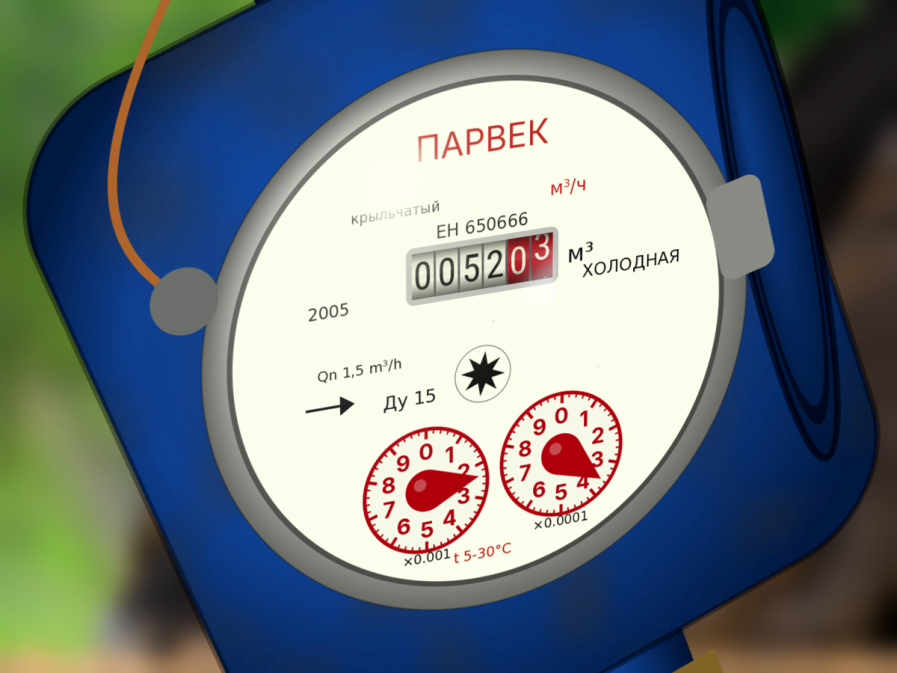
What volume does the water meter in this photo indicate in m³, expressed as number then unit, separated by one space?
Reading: 52.0323 m³
